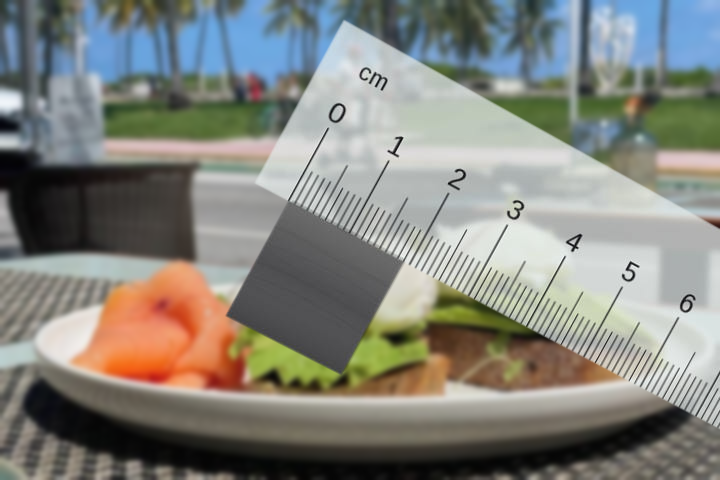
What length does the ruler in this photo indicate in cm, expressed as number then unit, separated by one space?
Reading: 1.9 cm
